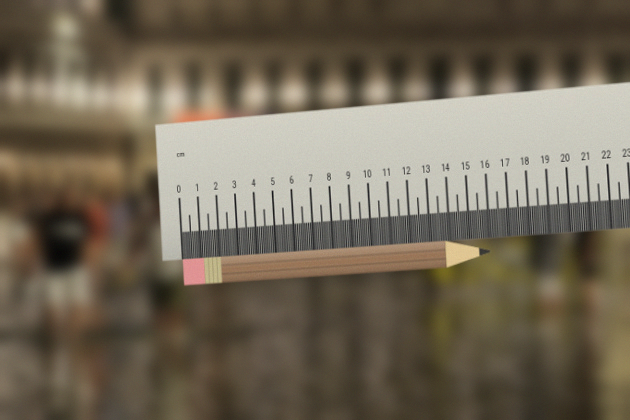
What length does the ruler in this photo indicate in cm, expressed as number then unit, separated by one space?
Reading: 16 cm
